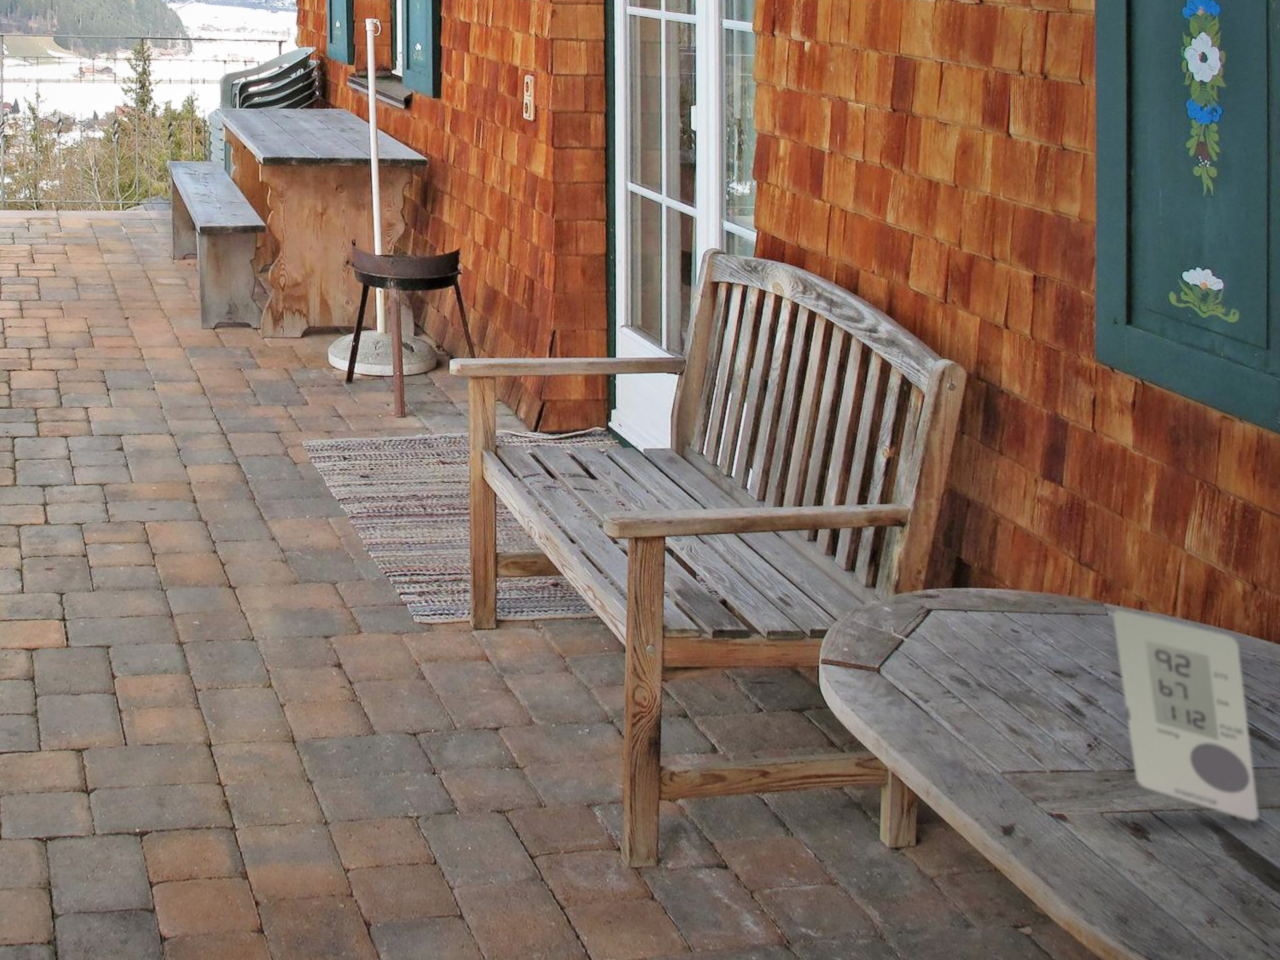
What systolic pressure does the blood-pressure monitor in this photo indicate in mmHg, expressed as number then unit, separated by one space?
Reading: 92 mmHg
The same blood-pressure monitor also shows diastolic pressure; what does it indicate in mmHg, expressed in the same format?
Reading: 67 mmHg
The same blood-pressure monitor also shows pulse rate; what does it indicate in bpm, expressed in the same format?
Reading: 112 bpm
